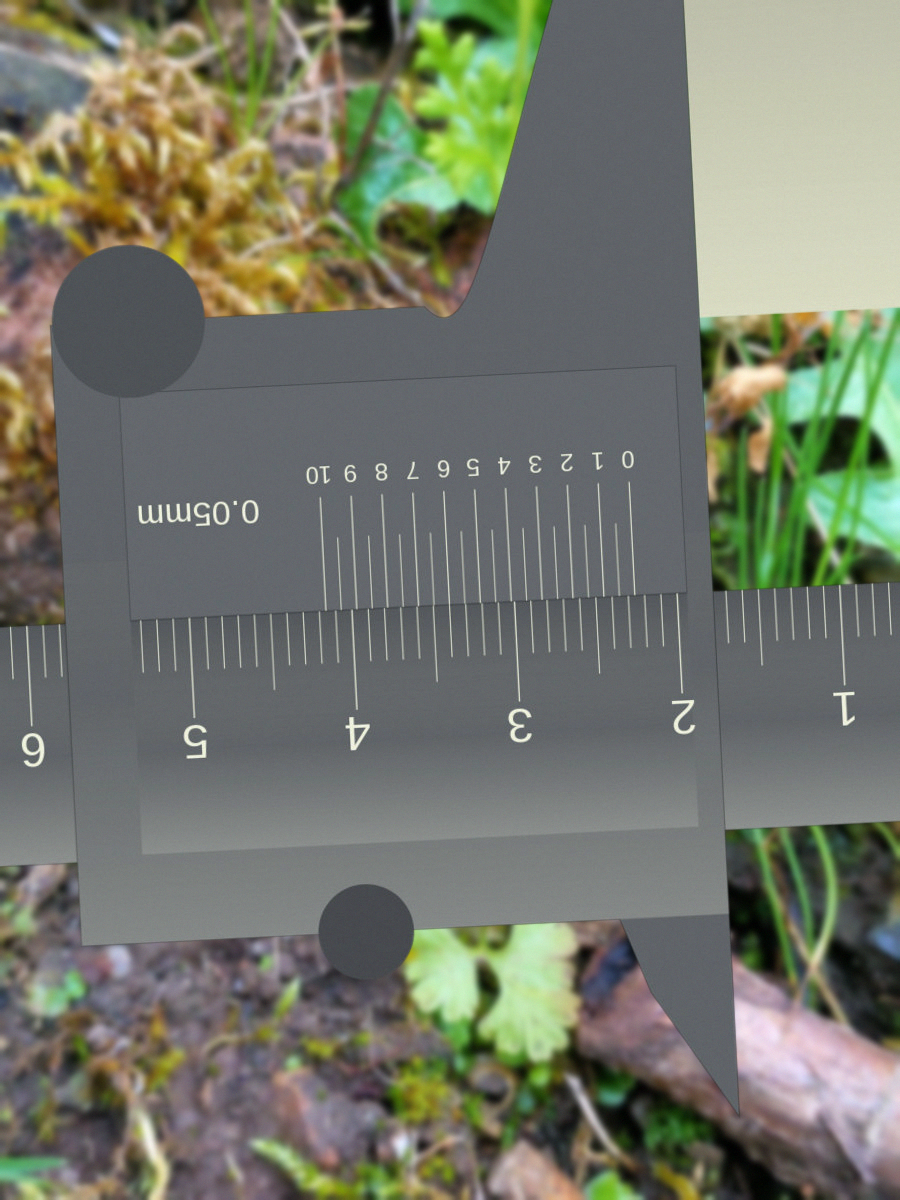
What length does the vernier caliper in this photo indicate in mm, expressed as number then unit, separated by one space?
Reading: 22.6 mm
